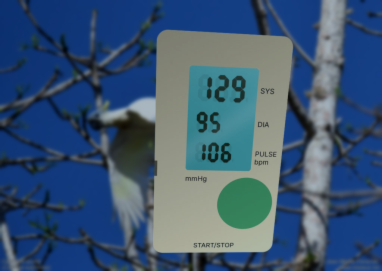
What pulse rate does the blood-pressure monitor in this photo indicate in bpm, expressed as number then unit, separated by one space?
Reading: 106 bpm
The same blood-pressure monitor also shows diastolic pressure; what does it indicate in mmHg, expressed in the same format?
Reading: 95 mmHg
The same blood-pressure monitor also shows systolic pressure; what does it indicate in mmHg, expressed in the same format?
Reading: 129 mmHg
